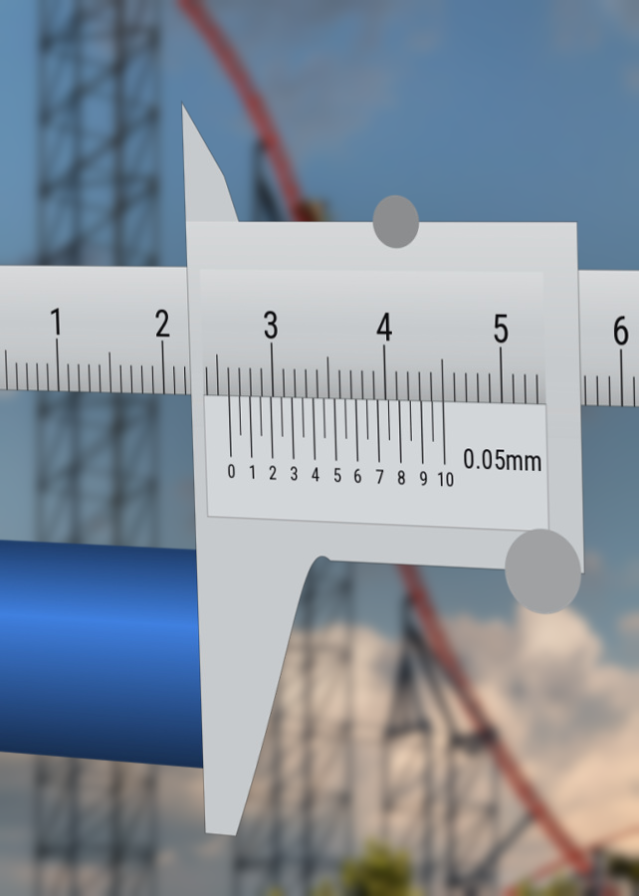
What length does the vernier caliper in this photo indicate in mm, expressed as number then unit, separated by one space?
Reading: 26.0 mm
